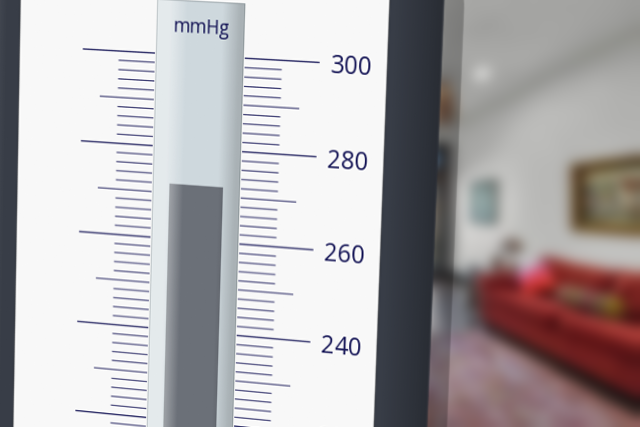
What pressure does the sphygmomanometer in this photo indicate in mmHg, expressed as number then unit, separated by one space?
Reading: 272 mmHg
